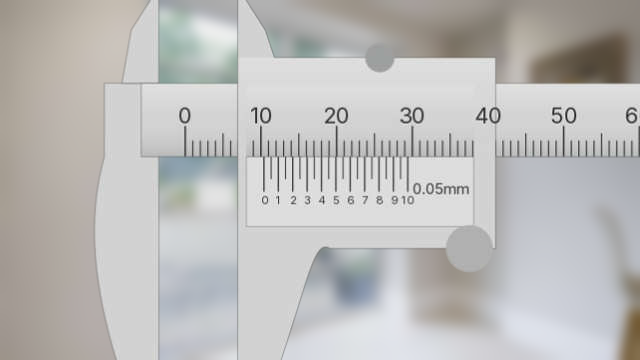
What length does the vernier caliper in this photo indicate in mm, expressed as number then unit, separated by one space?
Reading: 10.4 mm
